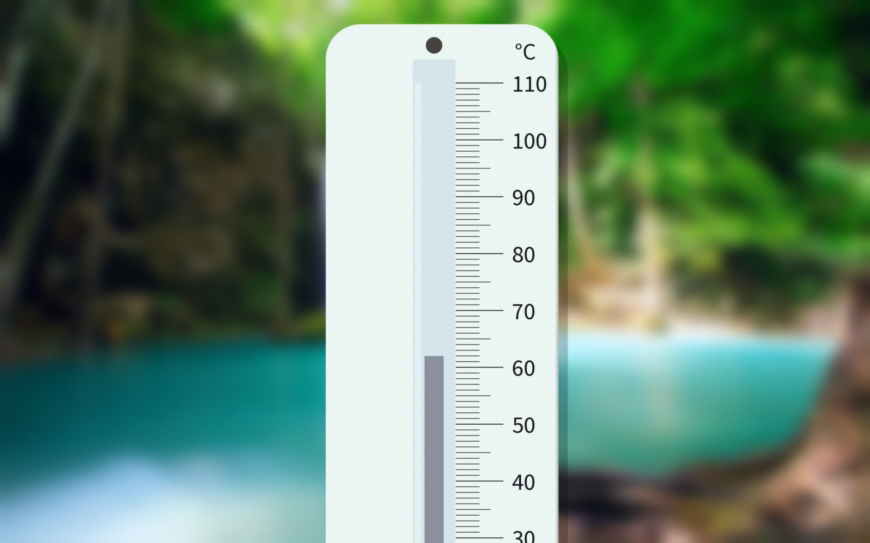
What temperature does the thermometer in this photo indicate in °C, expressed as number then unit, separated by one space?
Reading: 62 °C
